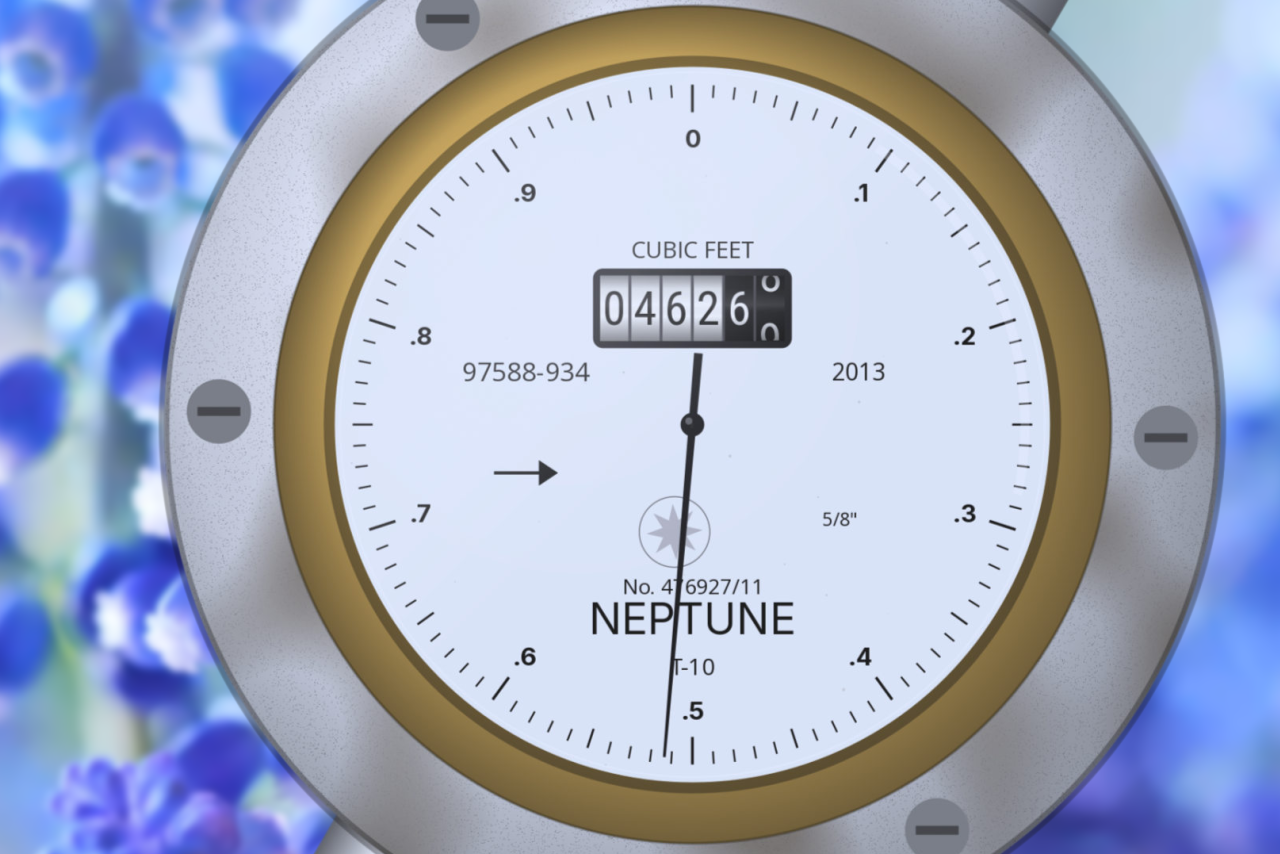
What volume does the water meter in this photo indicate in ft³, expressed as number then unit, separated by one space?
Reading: 46268.51 ft³
